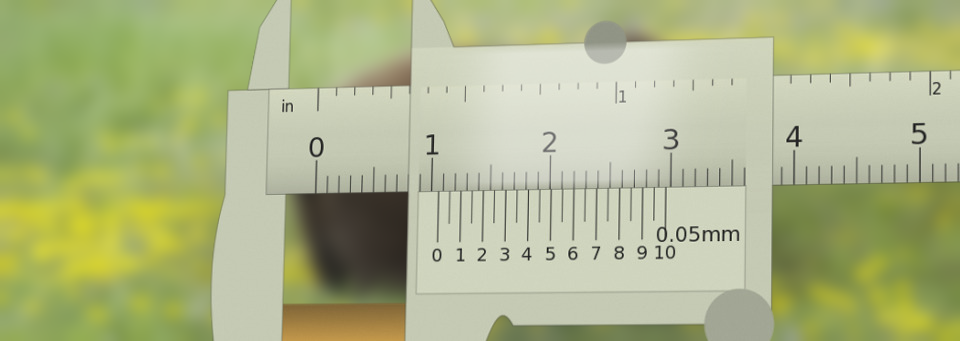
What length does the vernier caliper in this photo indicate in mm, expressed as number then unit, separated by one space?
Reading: 10.6 mm
